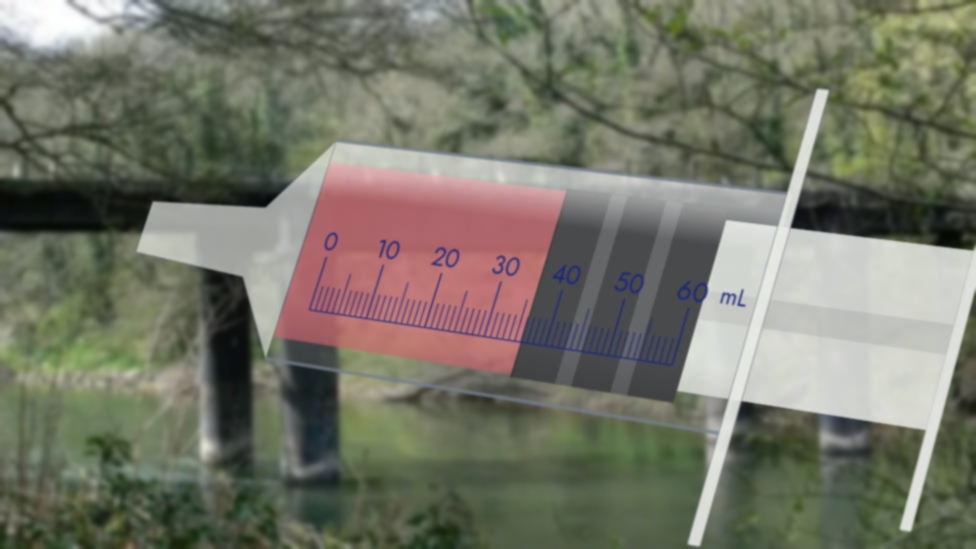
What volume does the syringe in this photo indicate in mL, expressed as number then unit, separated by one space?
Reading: 36 mL
